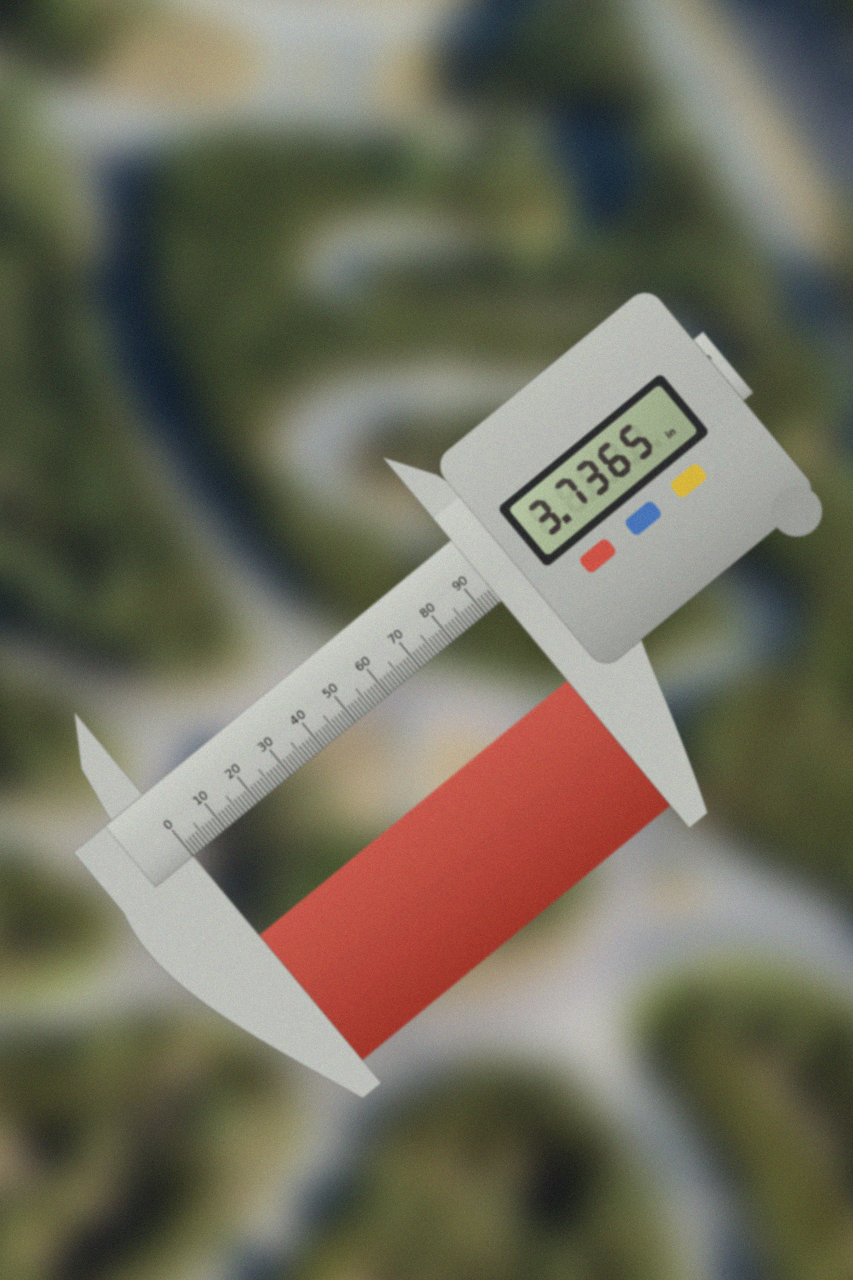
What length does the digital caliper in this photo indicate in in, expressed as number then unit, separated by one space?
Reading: 3.7365 in
